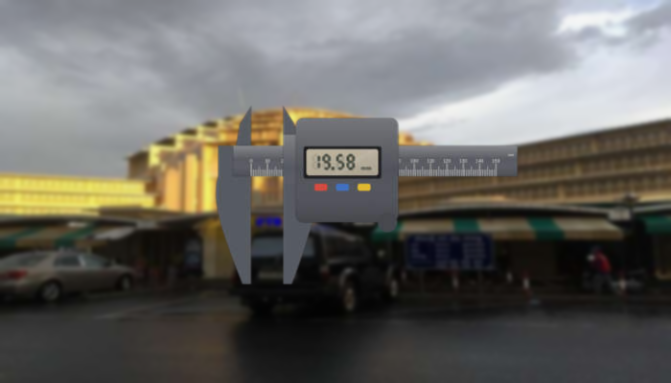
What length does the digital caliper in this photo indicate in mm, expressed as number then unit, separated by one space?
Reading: 19.58 mm
